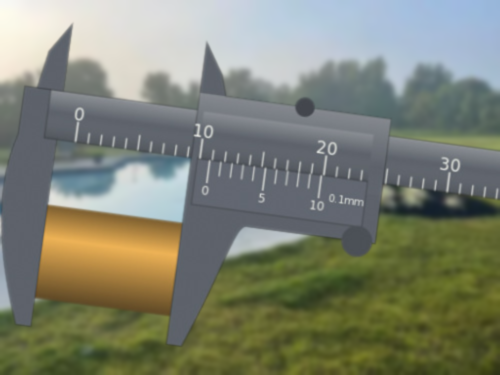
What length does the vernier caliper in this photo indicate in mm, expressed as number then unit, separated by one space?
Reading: 10.8 mm
